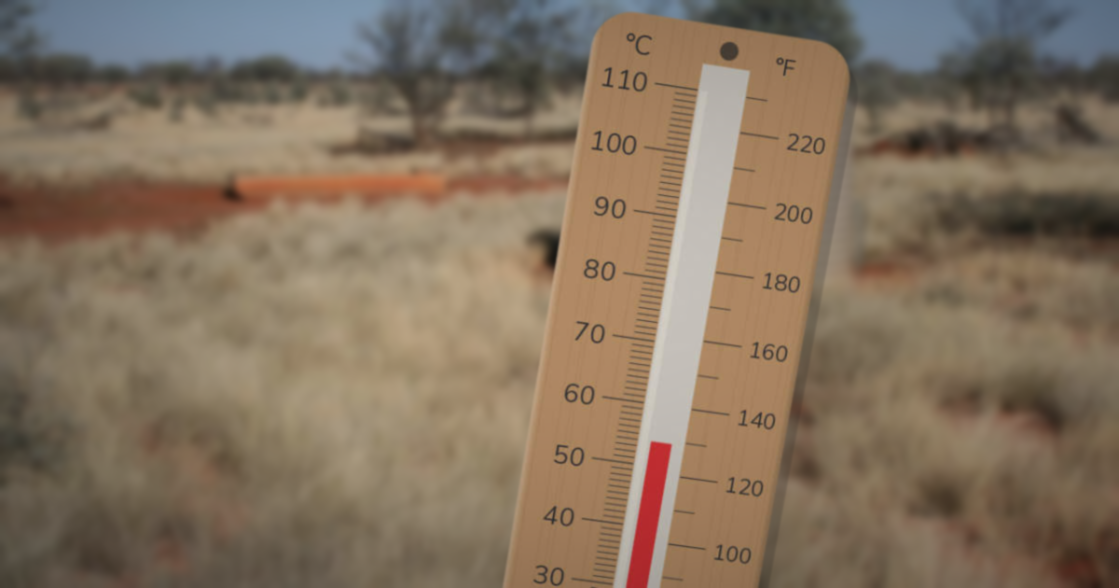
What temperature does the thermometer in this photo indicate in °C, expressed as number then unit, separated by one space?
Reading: 54 °C
